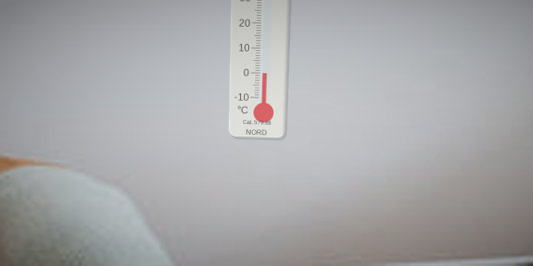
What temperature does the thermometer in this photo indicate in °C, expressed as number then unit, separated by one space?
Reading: 0 °C
